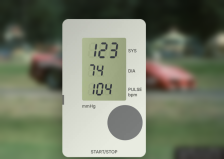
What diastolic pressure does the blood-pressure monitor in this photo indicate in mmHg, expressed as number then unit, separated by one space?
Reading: 74 mmHg
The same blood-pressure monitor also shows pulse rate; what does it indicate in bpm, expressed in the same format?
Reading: 104 bpm
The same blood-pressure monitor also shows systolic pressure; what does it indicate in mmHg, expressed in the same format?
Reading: 123 mmHg
